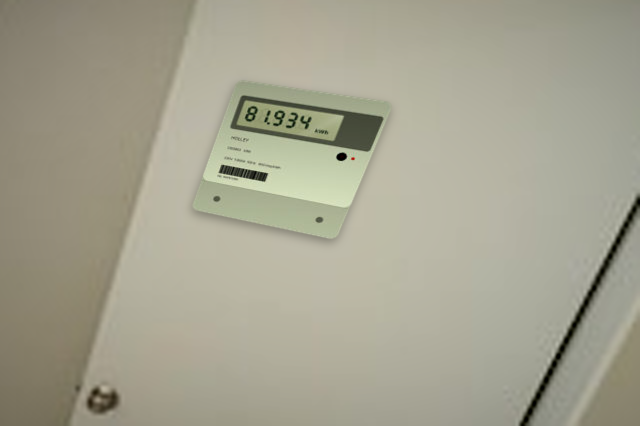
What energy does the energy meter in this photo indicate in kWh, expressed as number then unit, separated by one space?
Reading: 81.934 kWh
